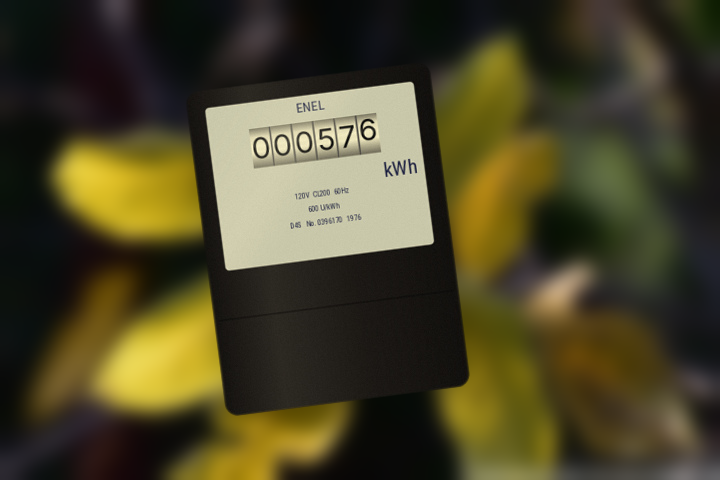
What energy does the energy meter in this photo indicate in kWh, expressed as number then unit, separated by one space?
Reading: 576 kWh
